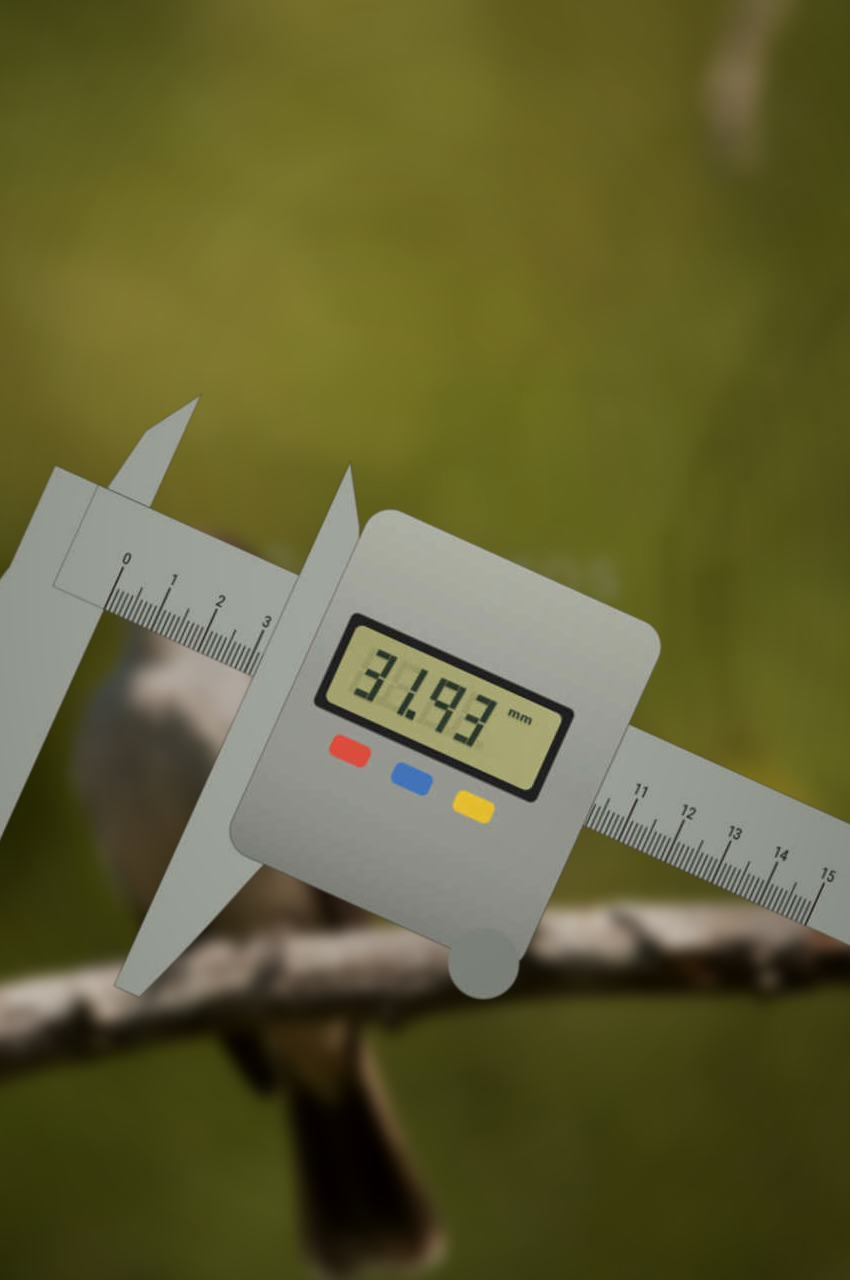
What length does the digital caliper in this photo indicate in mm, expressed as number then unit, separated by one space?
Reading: 31.93 mm
